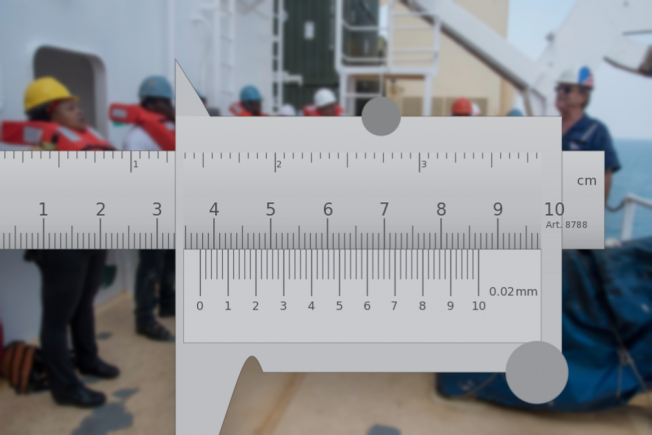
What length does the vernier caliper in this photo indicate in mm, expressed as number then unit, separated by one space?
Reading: 37.6 mm
